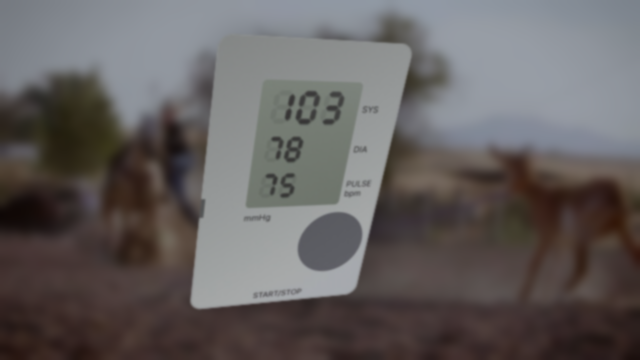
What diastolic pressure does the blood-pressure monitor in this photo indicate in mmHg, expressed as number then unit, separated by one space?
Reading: 78 mmHg
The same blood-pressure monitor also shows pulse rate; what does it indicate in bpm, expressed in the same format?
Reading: 75 bpm
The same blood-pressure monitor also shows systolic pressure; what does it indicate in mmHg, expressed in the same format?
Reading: 103 mmHg
